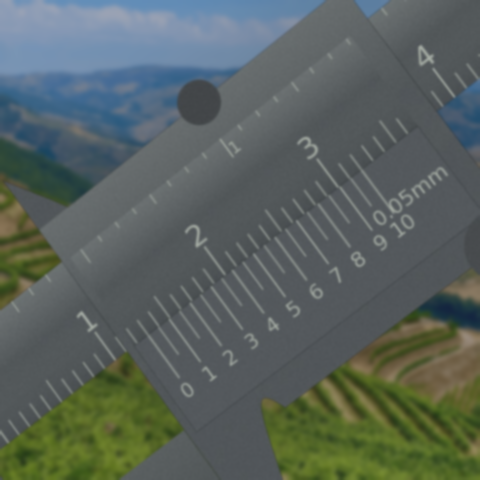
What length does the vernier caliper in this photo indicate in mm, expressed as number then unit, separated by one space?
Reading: 13.0 mm
